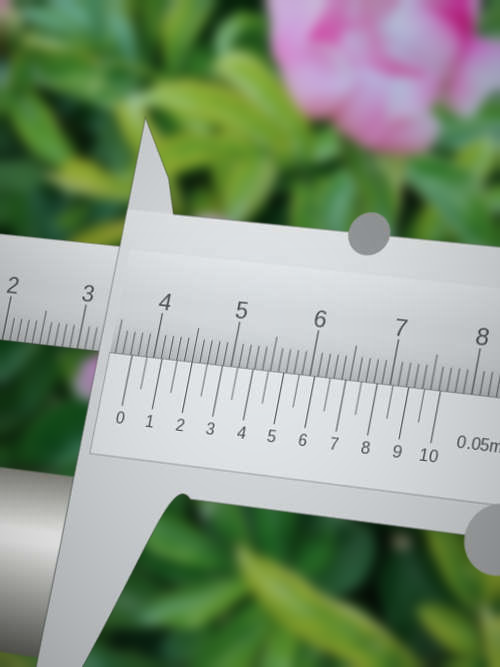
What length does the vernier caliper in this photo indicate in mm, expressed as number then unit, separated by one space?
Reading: 37.2 mm
